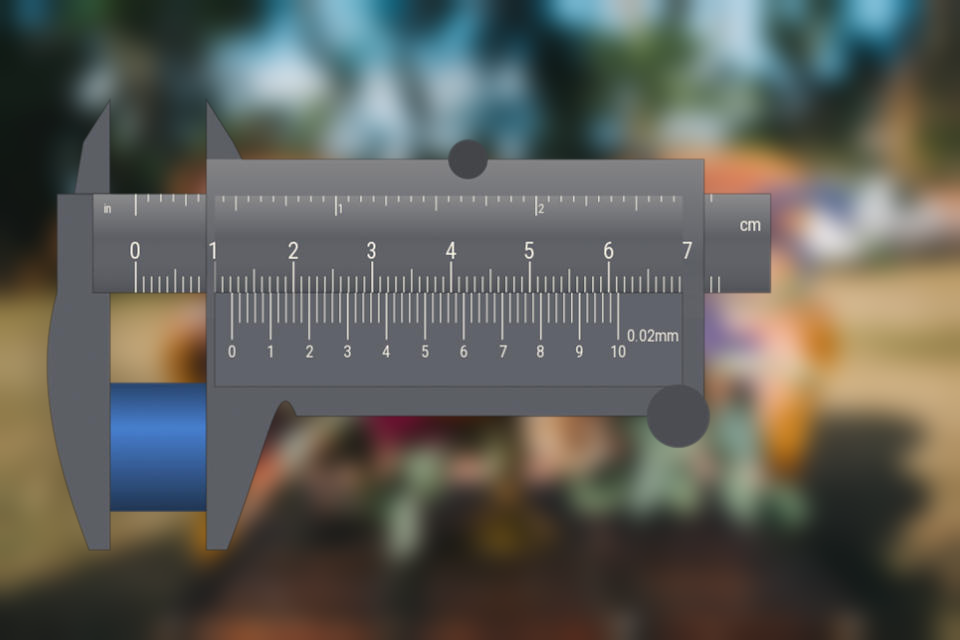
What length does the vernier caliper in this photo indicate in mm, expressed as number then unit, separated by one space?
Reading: 12.2 mm
